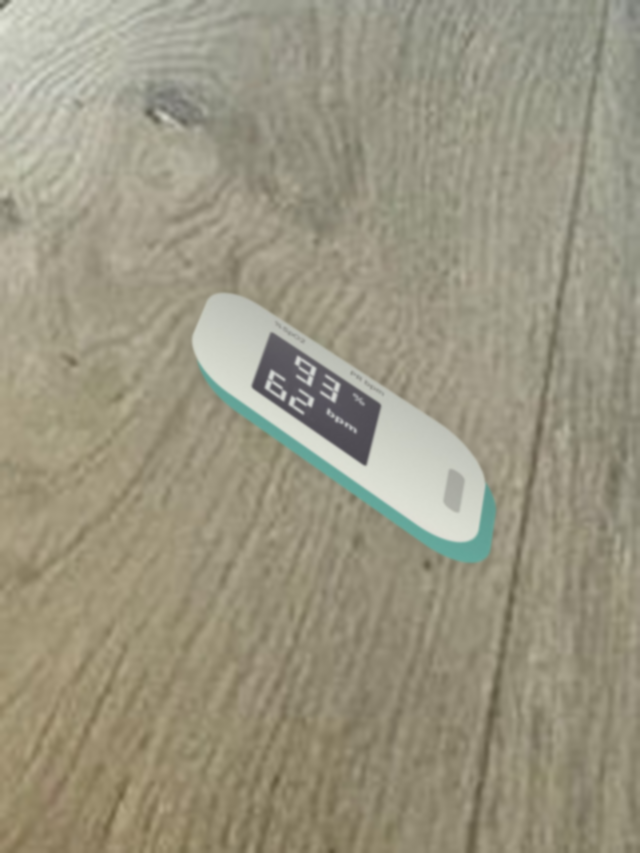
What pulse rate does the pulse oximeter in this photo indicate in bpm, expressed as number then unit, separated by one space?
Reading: 62 bpm
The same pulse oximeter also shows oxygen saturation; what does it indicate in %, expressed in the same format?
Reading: 93 %
